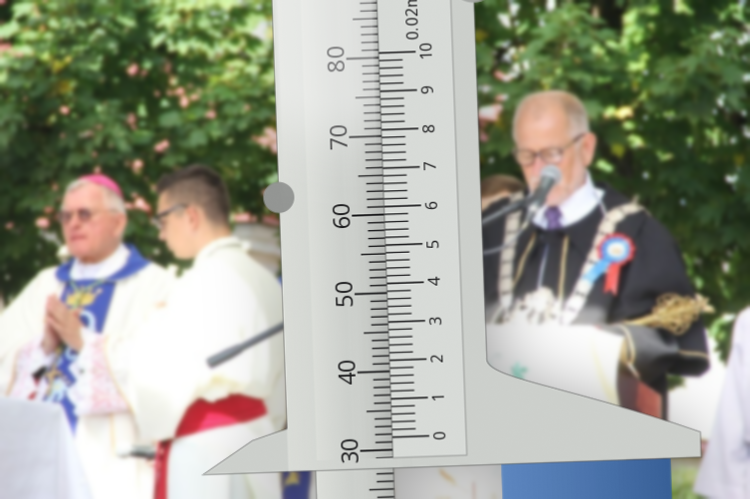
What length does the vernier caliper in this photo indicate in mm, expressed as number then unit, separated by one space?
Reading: 31.6 mm
